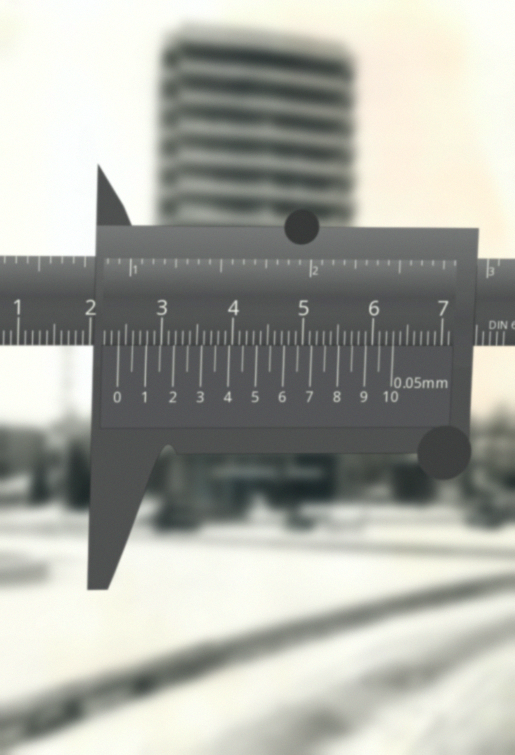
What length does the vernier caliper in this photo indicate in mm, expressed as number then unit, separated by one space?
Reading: 24.0 mm
